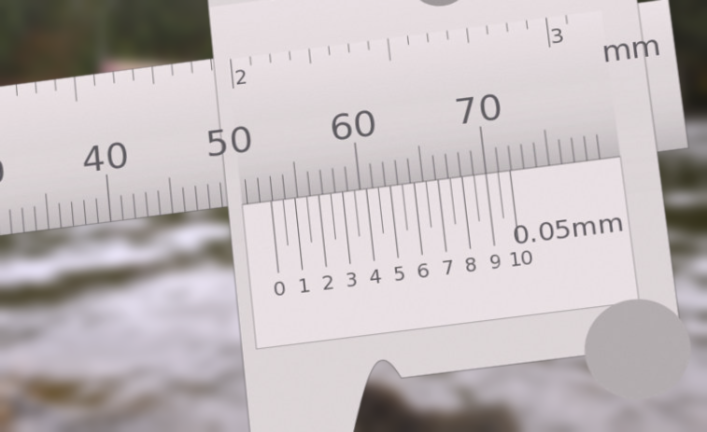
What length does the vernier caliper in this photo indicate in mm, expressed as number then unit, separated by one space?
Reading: 52.9 mm
